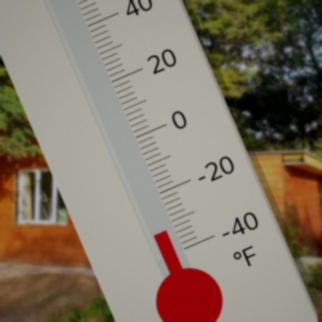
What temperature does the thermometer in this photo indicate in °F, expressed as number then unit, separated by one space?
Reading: -32 °F
